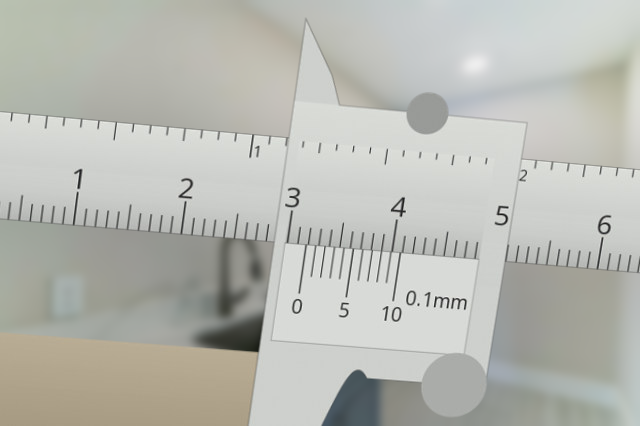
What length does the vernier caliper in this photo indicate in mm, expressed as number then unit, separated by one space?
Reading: 31.8 mm
